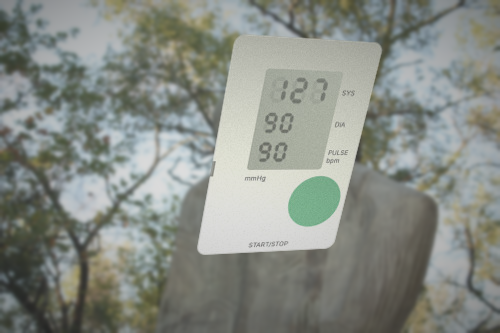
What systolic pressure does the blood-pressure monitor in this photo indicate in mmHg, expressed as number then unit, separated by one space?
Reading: 127 mmHg
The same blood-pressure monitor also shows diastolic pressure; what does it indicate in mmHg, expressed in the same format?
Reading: 90 mmHg
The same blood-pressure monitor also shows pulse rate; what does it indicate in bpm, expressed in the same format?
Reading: 90 bpm
